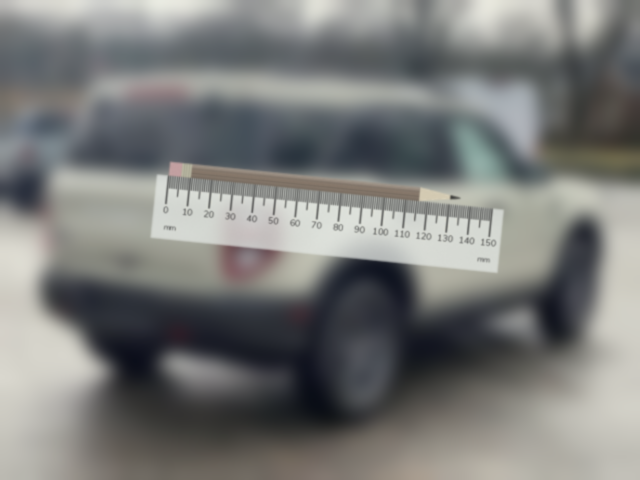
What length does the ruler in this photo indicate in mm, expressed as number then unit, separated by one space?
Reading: 135 mm
